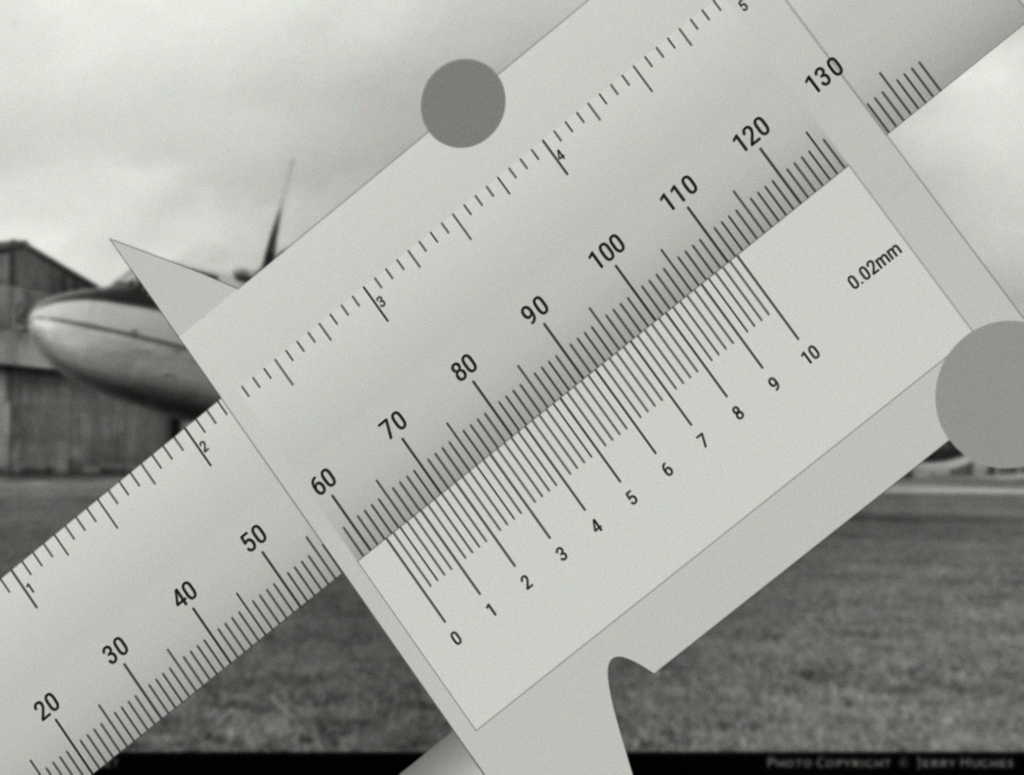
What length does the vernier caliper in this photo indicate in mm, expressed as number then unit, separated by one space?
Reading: 62.2 mm
